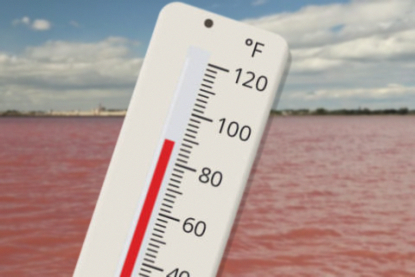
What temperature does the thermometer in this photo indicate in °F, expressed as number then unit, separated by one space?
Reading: 88 °F
